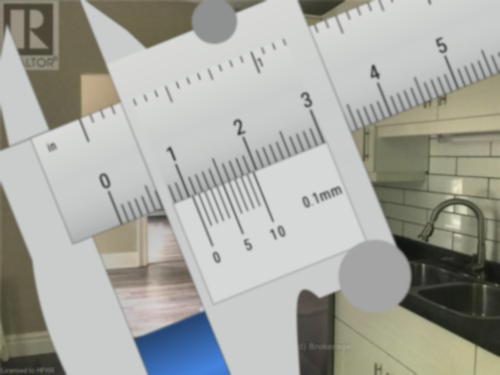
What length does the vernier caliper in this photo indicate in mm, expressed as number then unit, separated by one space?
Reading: 10.5 mm
